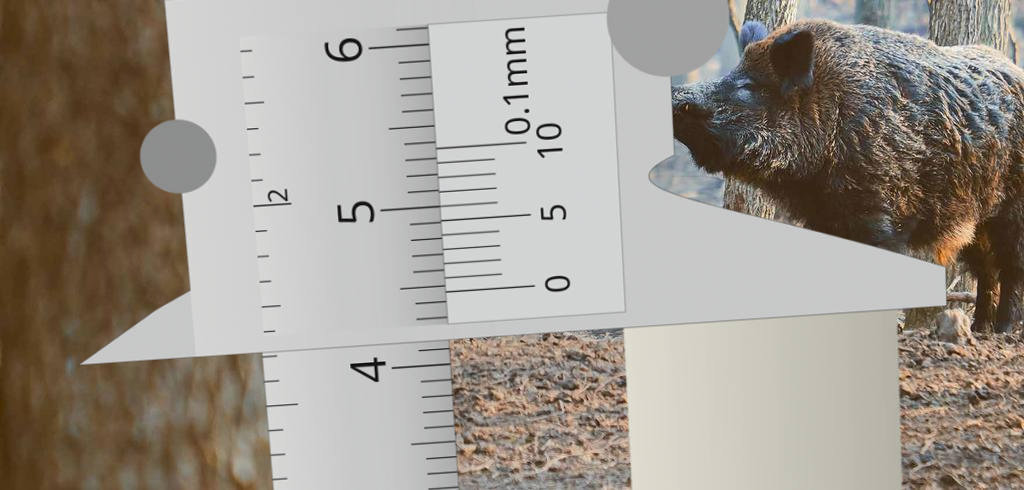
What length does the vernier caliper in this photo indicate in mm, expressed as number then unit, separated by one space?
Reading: 44.6 mm
